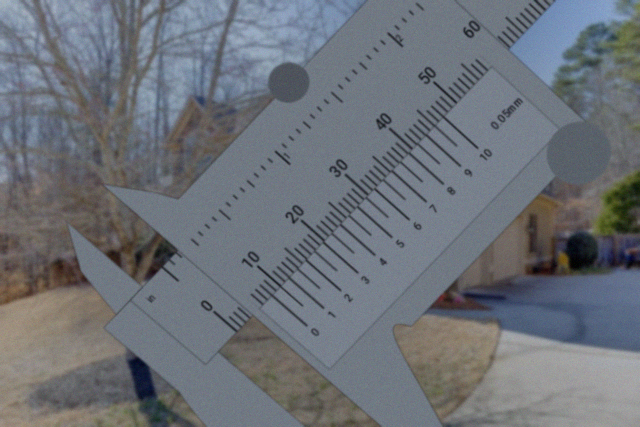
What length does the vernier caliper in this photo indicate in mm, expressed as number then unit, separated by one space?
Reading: 8.0 mm
